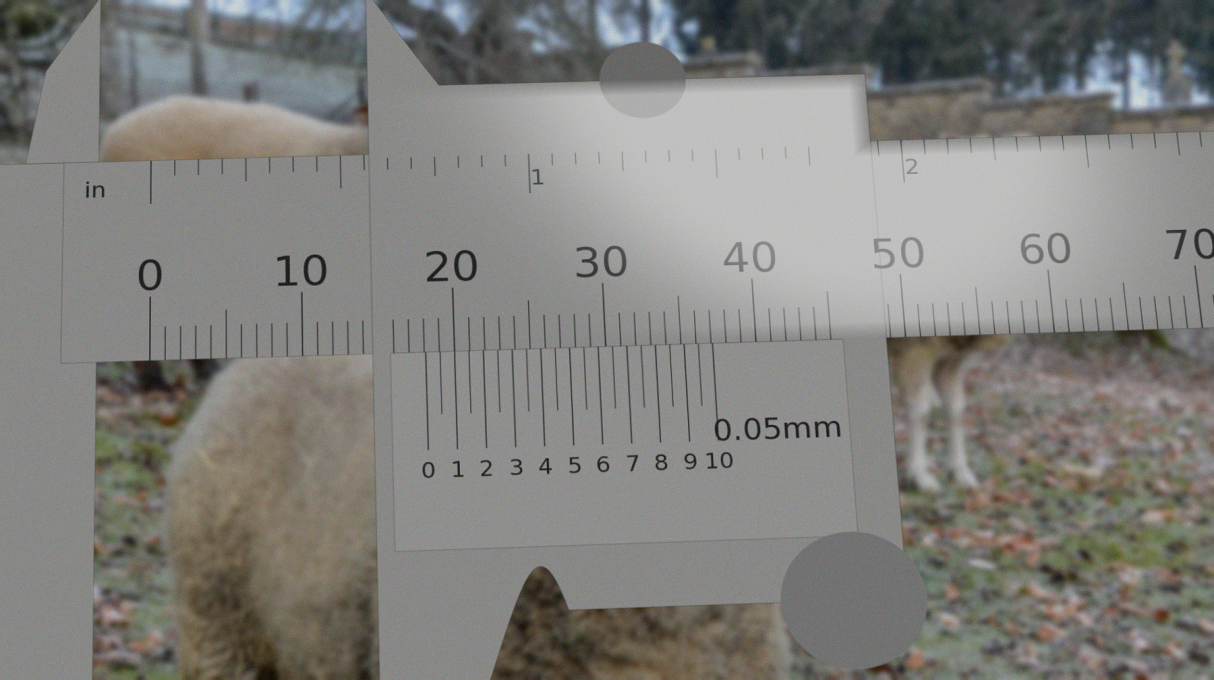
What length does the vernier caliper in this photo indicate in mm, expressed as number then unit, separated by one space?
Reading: 18.1 mm
